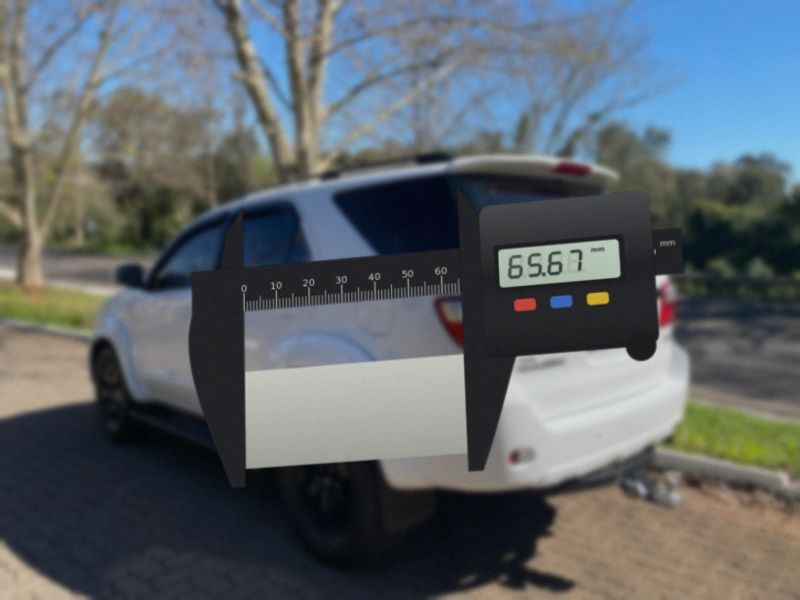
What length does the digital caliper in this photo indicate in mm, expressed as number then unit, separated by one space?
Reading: 65.67 mm
